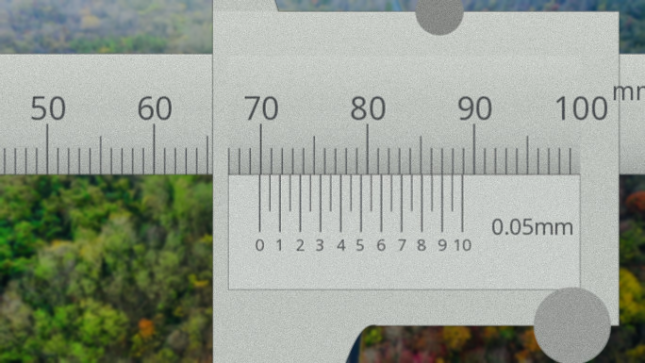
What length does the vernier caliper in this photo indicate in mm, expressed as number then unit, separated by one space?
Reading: 69.9 mm
